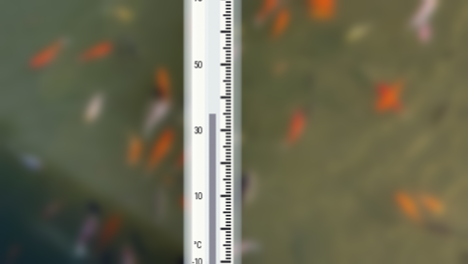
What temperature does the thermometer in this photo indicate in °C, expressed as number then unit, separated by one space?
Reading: 35 °C
